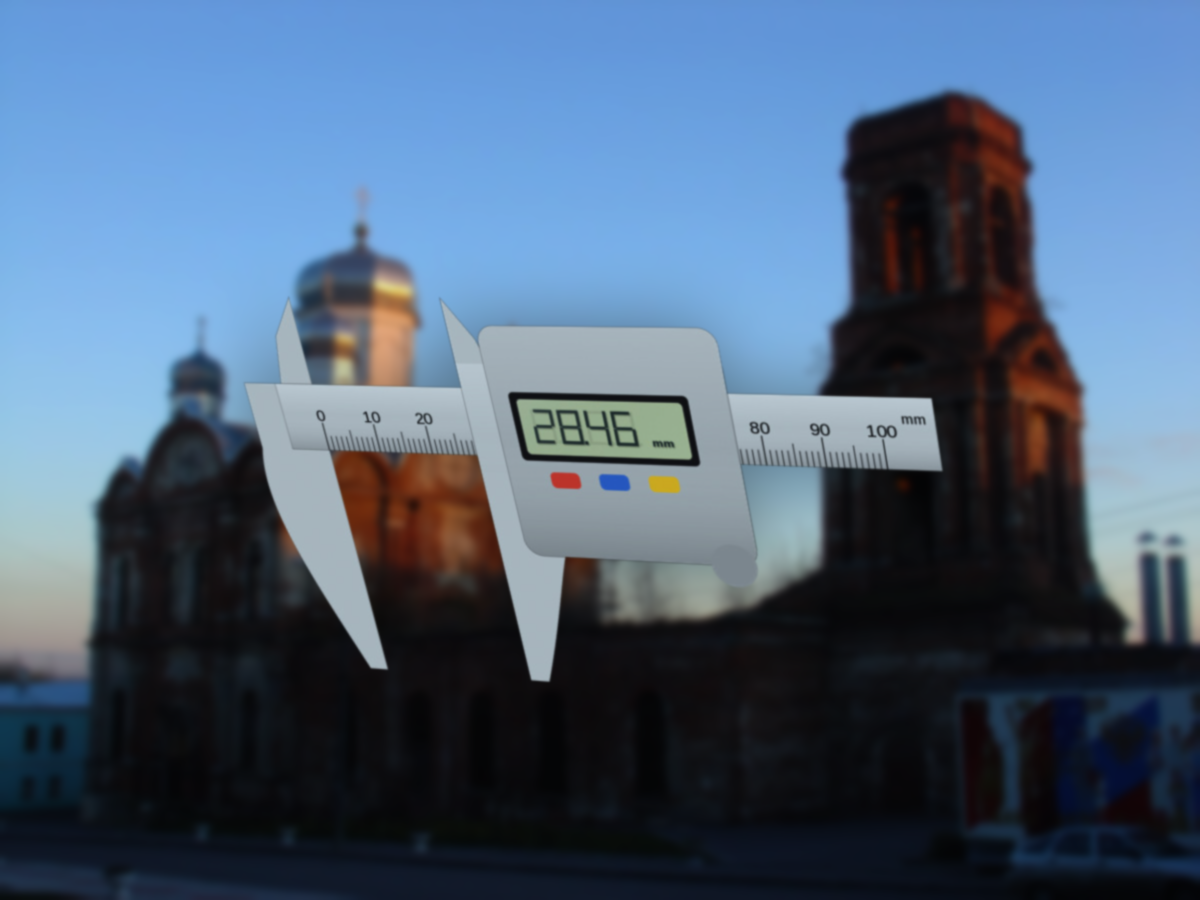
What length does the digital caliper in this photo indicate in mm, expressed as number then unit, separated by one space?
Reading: 28.46 mm
